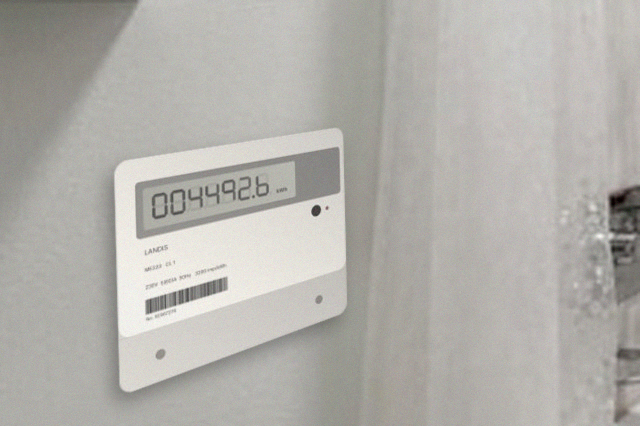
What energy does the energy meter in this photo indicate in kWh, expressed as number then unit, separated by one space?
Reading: 4492.6 kWh
